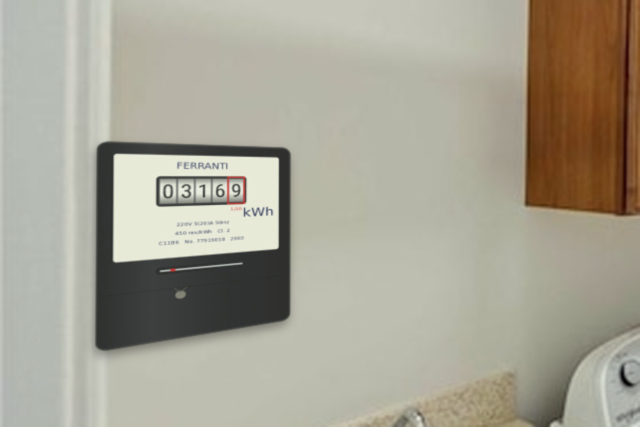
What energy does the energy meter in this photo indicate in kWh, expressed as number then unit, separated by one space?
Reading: 316.9 kWh
